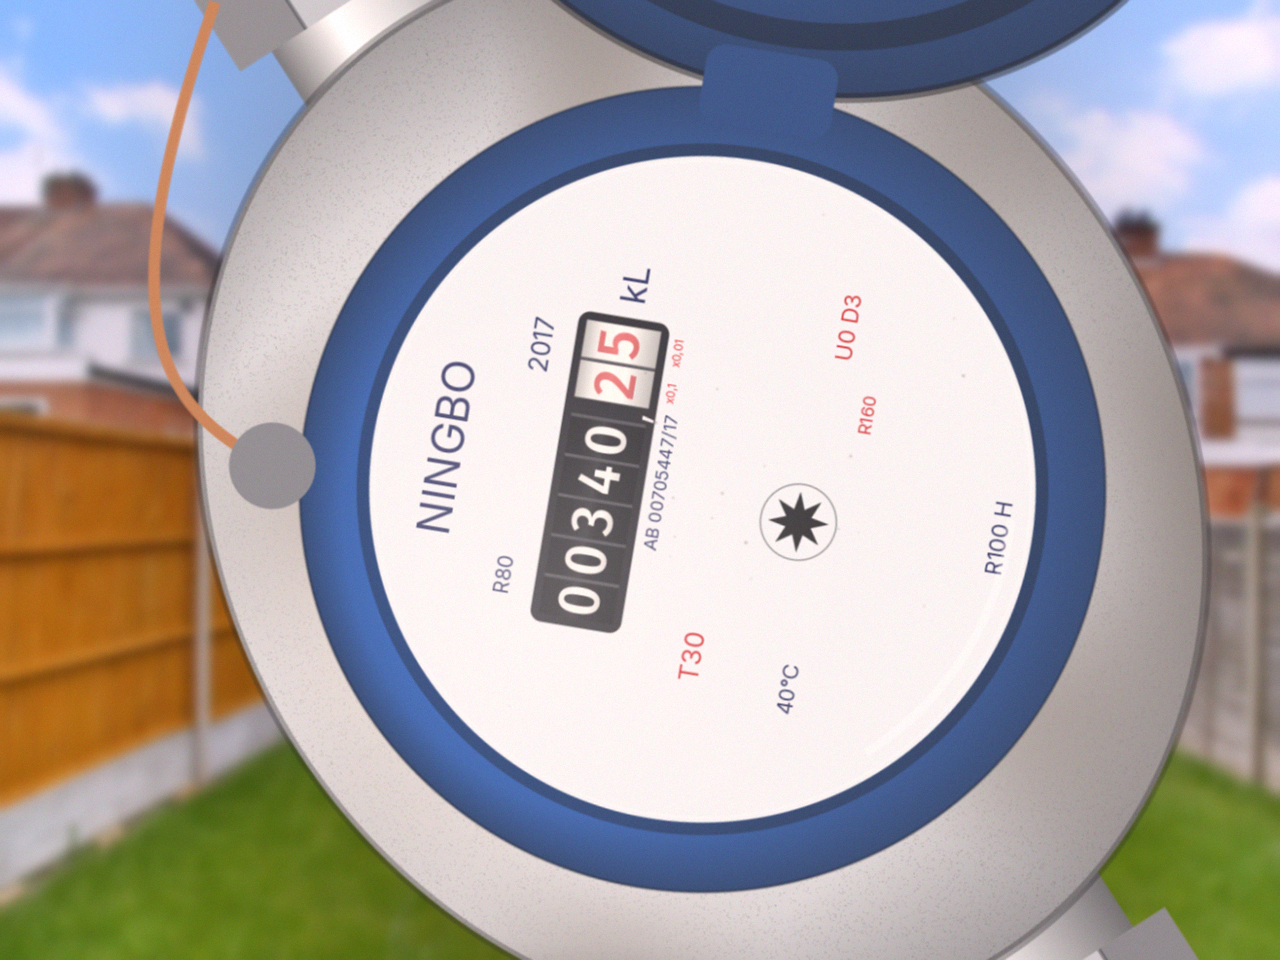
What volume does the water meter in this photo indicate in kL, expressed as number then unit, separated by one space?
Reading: 340.25 kL
